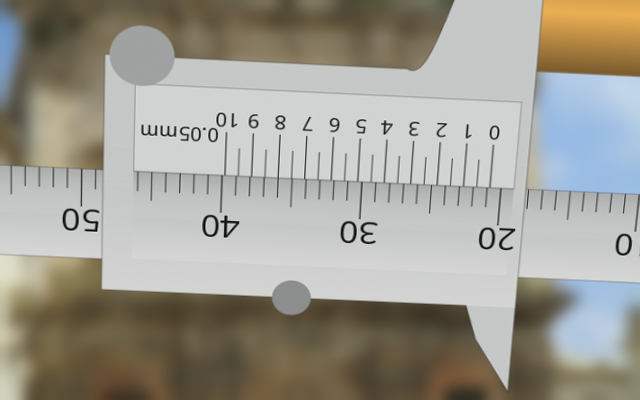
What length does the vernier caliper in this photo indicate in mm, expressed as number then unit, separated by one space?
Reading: 20.8 mm
